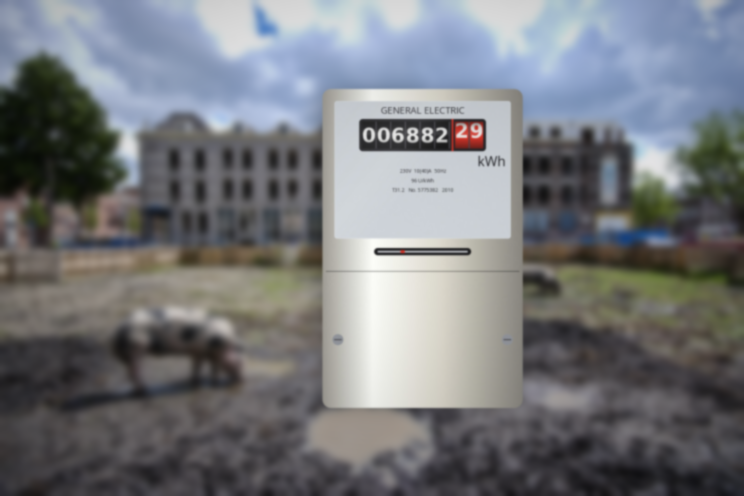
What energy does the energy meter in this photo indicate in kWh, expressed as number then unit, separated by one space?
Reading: 6882.29 kWh
